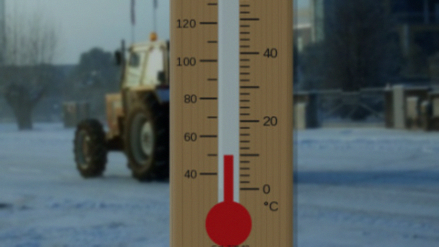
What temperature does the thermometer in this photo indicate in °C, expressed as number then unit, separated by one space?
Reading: 10 °C
